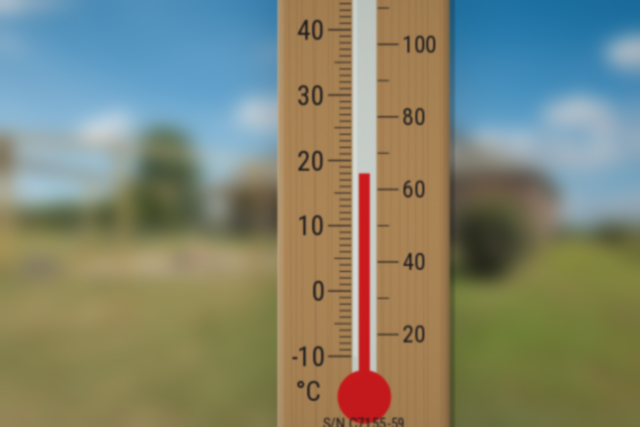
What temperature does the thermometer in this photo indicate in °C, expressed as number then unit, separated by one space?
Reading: 18 °C
